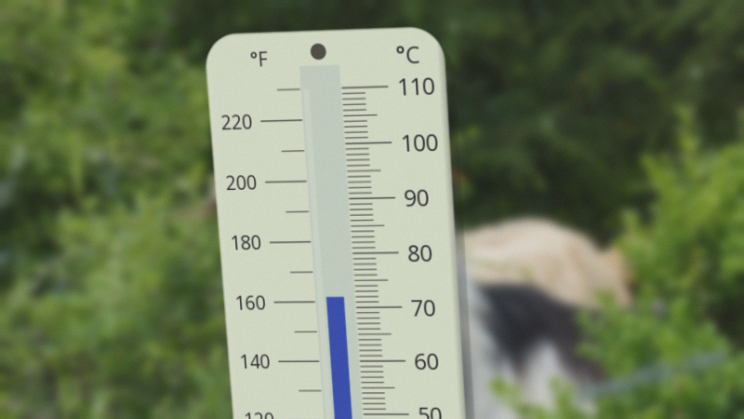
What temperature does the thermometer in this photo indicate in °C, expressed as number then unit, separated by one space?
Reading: 72 °C
